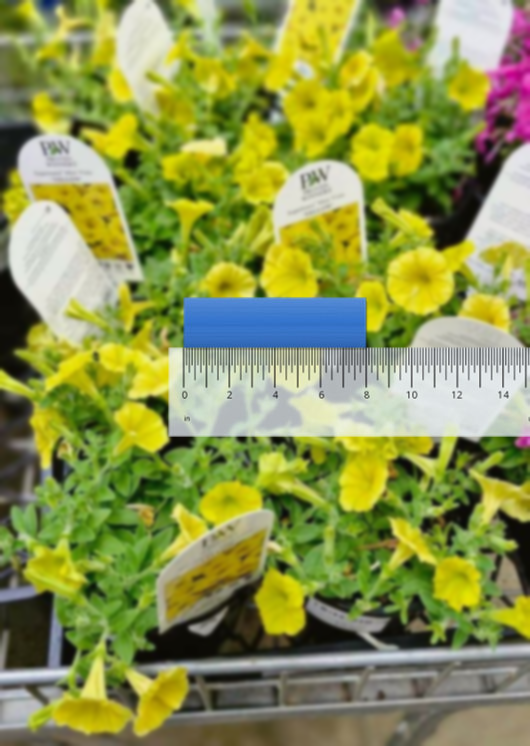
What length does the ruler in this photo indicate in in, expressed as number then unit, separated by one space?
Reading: 8 in
